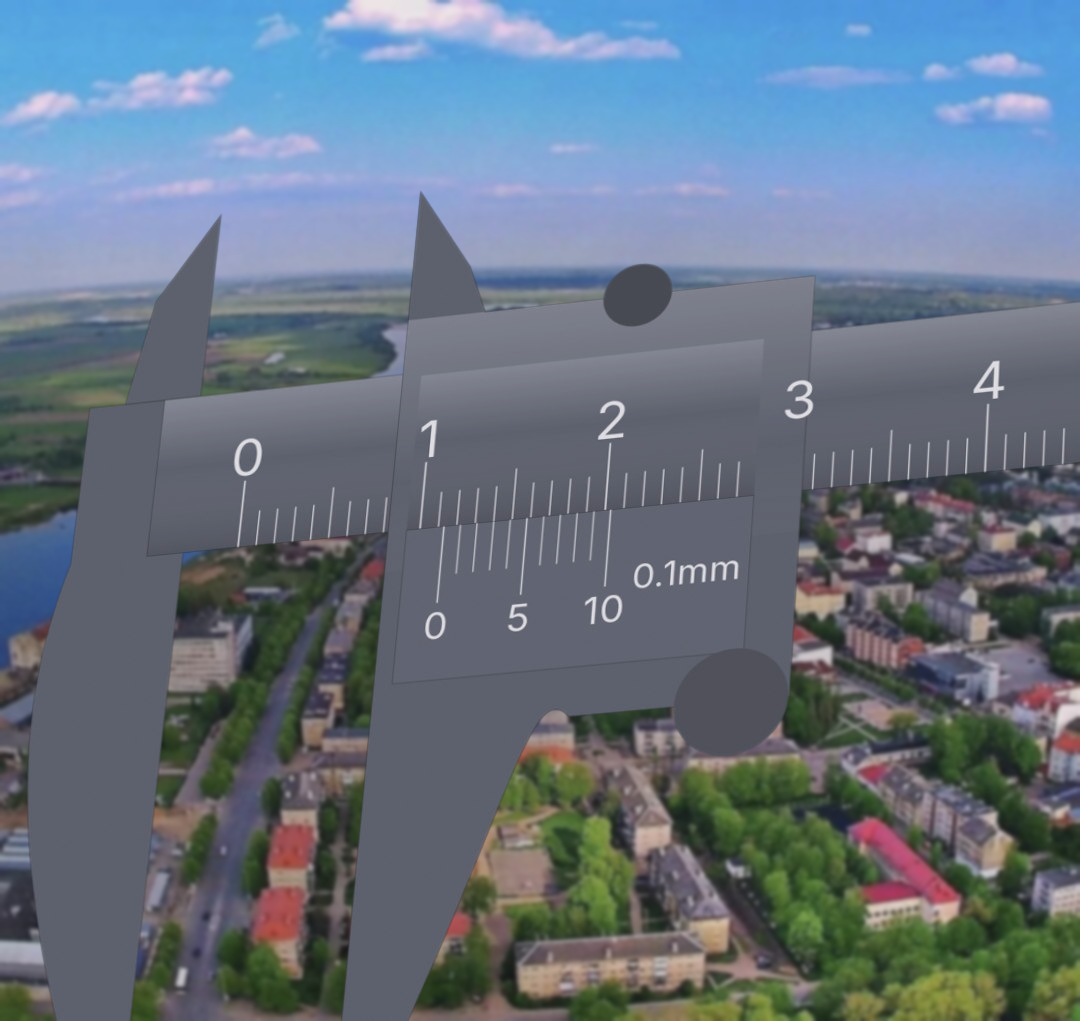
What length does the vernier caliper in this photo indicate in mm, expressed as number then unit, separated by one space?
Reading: 11.3 mm
